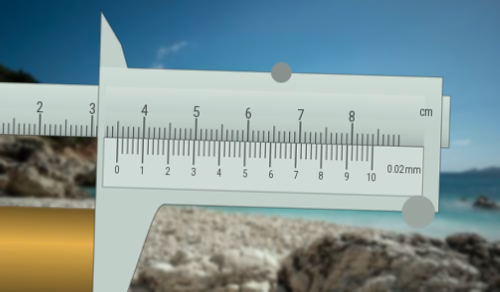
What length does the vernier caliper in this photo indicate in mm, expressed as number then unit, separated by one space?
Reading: 35.0 mm
